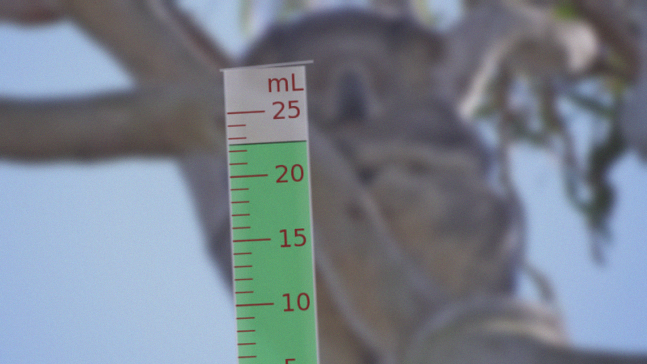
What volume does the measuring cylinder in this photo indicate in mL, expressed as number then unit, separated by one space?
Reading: 22.5 mL
